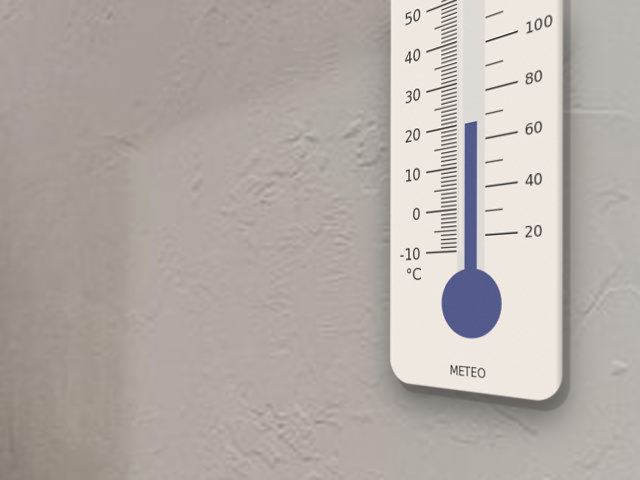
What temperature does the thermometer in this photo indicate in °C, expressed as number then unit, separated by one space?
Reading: 20 °C
